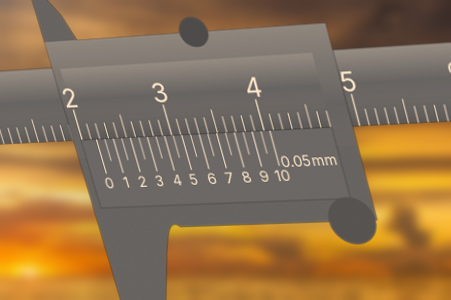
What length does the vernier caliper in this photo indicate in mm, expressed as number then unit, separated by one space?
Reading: 21.6 mm
